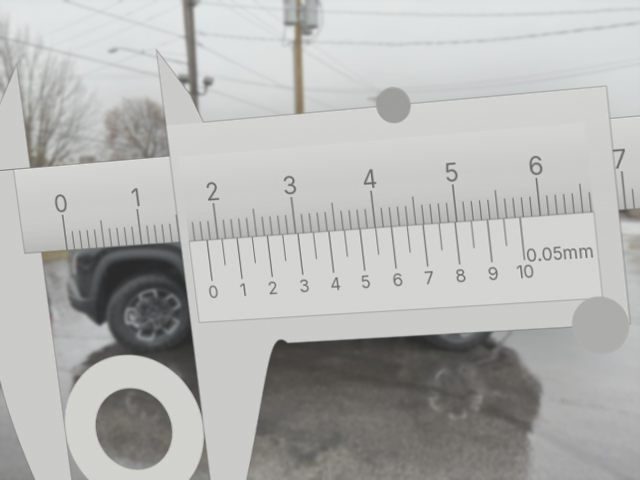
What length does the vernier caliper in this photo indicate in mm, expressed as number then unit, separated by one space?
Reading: 18.6 mm
